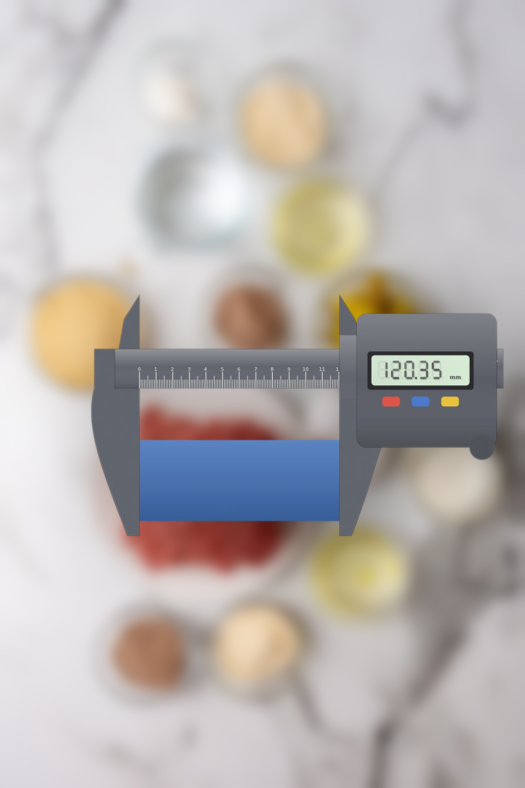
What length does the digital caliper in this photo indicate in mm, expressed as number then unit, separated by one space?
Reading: 120.35 mm
